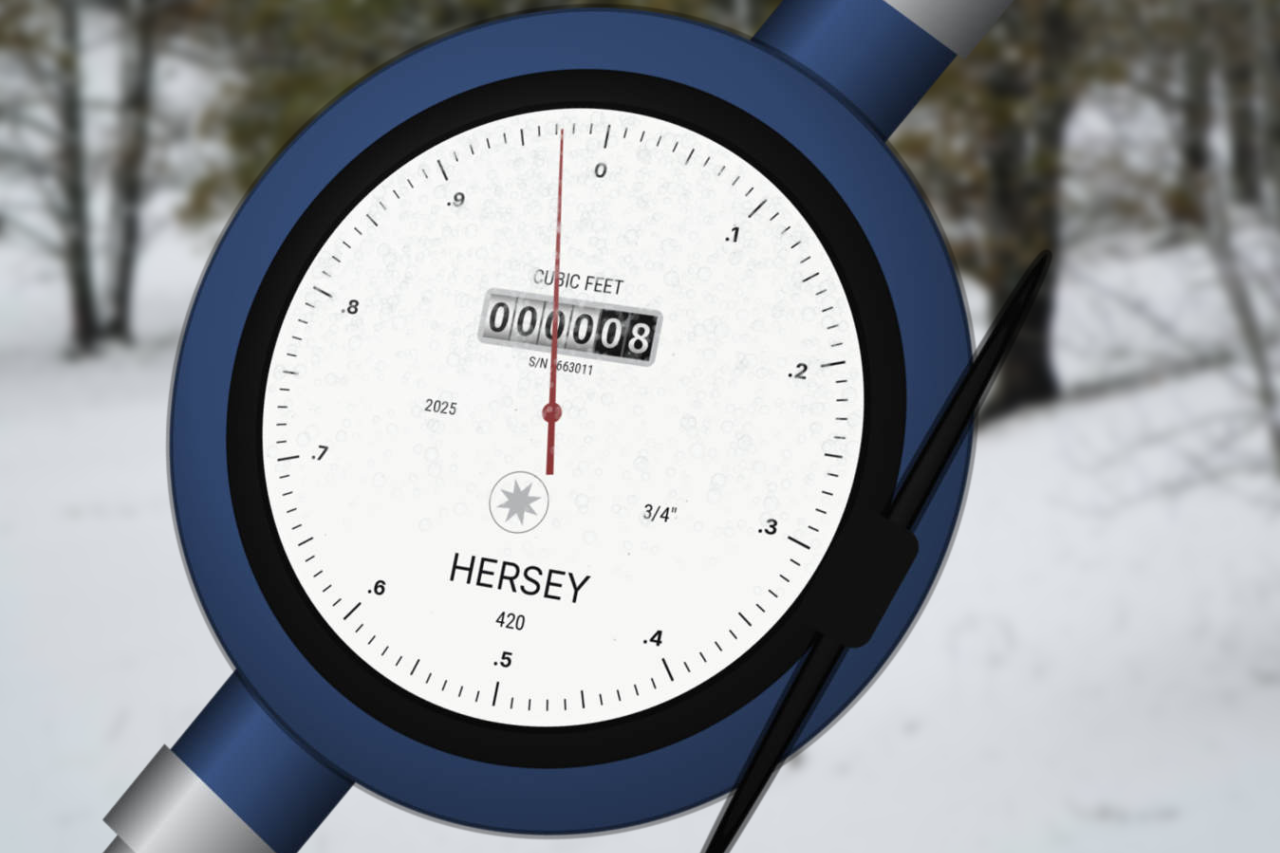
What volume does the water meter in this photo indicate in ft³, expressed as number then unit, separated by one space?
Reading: 7.97 ft³
